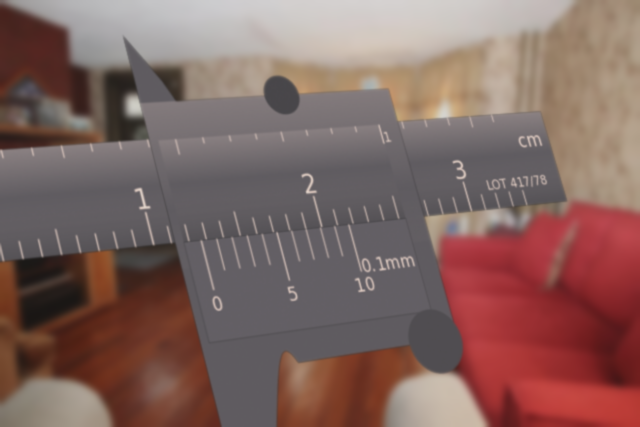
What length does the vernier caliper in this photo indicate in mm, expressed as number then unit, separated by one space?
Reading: 12.7 mm
